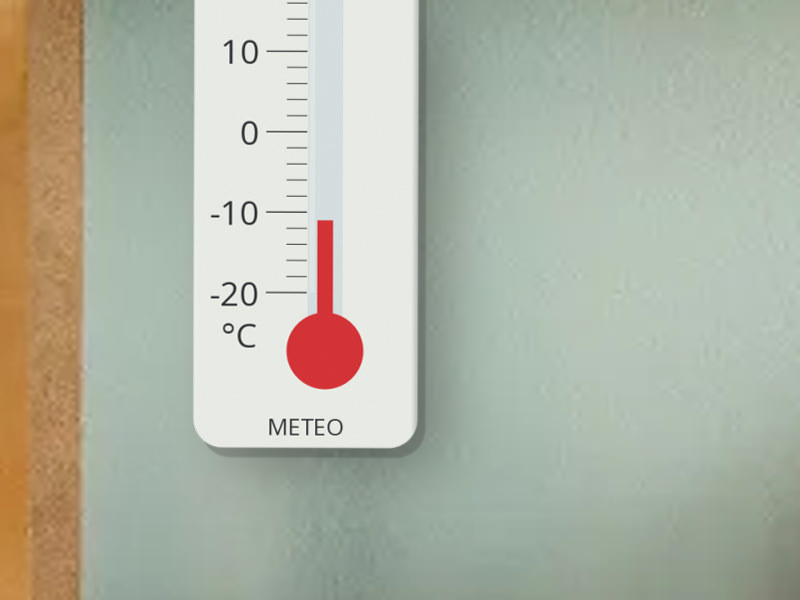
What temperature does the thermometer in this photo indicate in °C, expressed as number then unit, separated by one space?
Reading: -11 °C
